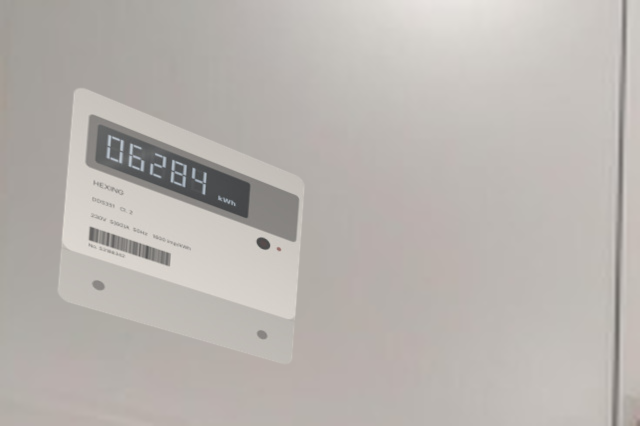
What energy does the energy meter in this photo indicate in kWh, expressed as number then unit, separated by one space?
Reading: 6284 kWh
